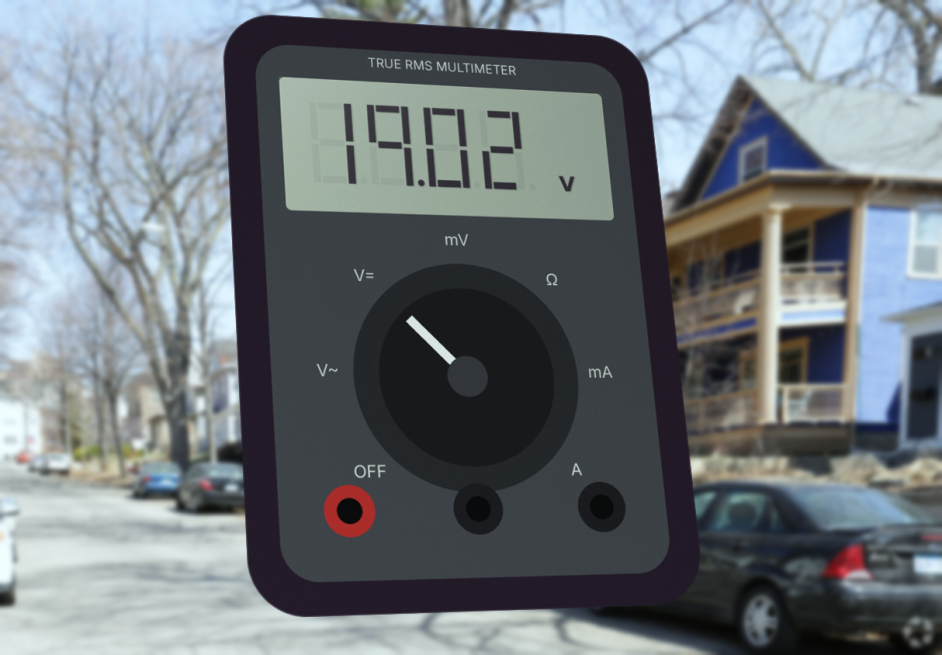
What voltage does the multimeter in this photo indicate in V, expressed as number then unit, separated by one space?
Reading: 19.02 V
